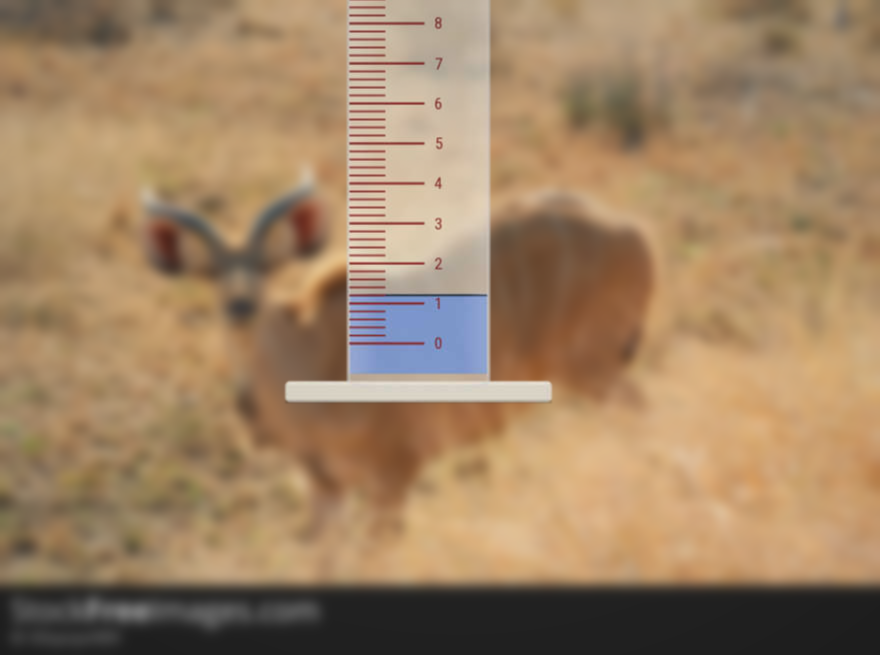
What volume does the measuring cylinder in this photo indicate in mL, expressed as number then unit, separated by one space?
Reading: 1.2 mL
